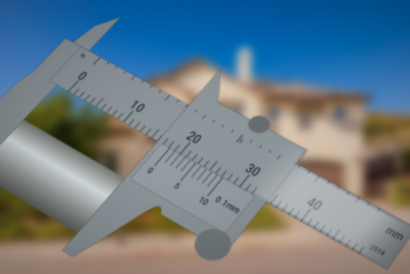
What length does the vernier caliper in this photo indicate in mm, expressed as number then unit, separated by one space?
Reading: 18.2 mm
